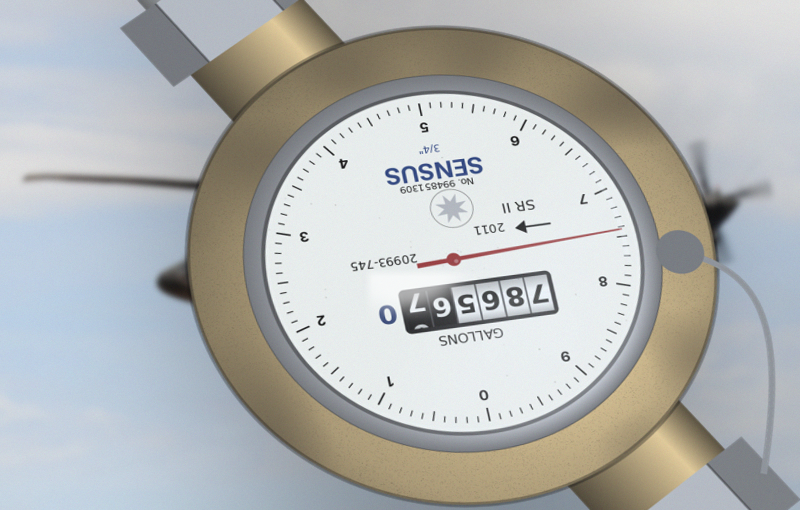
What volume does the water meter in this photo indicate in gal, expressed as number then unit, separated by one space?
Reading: 7865667.4 gal
